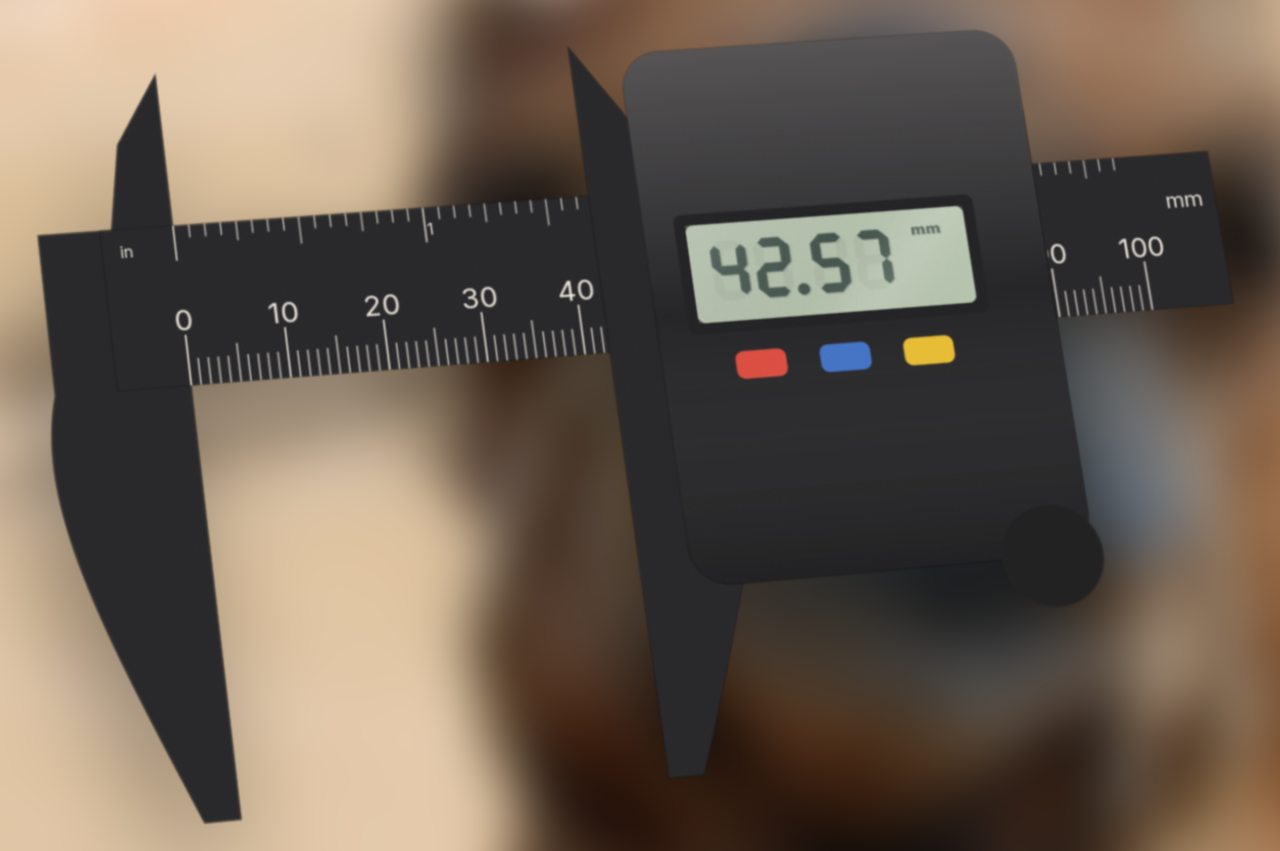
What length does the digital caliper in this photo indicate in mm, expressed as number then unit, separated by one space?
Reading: 42.57 mm
